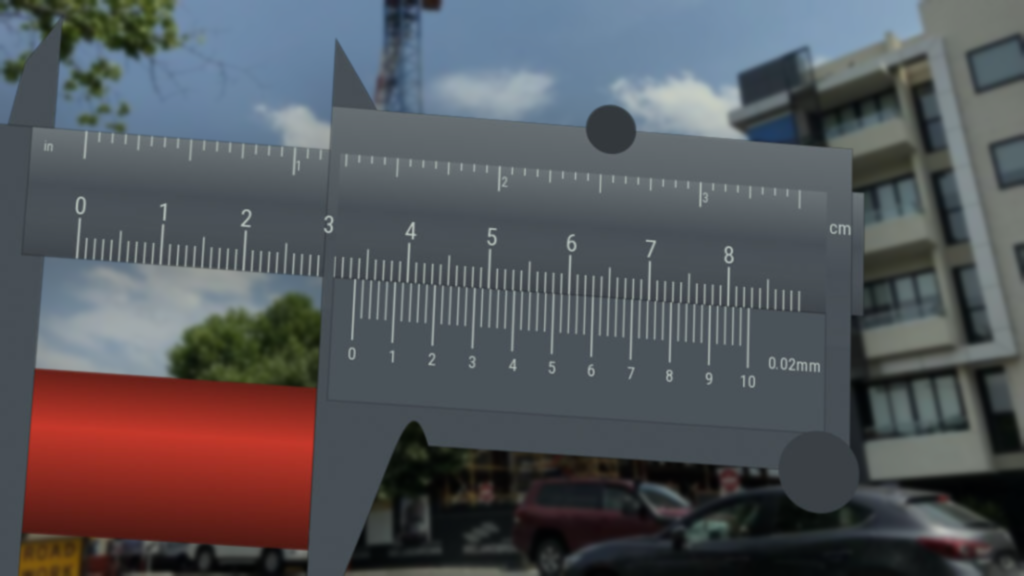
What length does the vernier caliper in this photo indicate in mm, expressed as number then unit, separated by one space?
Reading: 33.6 mm
